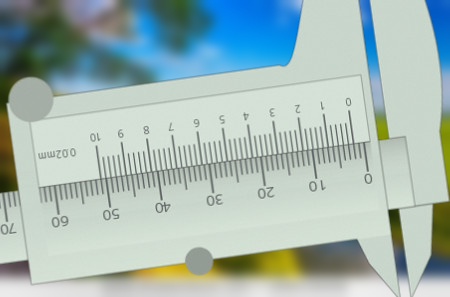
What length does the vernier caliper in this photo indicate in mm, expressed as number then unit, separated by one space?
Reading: 2.0 mm
